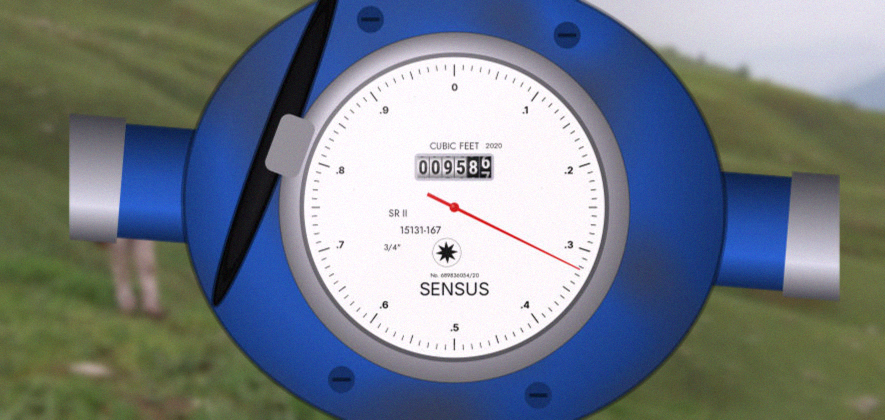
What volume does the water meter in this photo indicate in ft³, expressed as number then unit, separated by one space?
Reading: 9586.32 ft³
